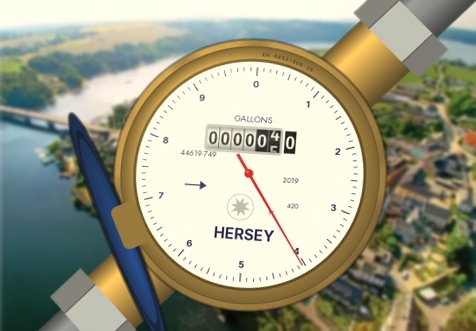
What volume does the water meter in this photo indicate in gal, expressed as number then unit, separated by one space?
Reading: 44.0 gal
